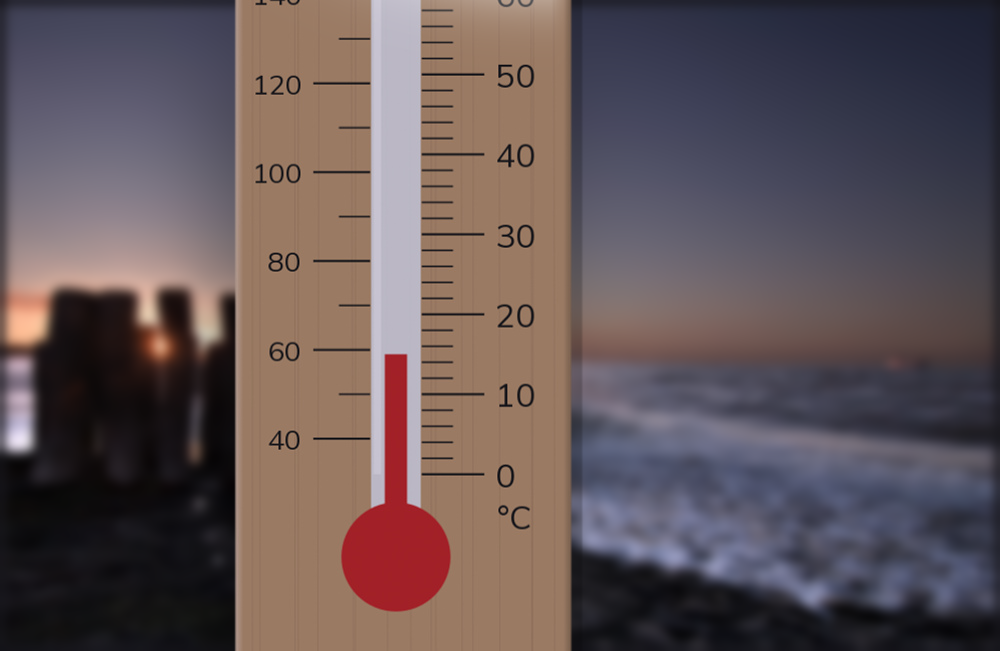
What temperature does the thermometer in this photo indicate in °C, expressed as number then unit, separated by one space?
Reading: 15 °C
